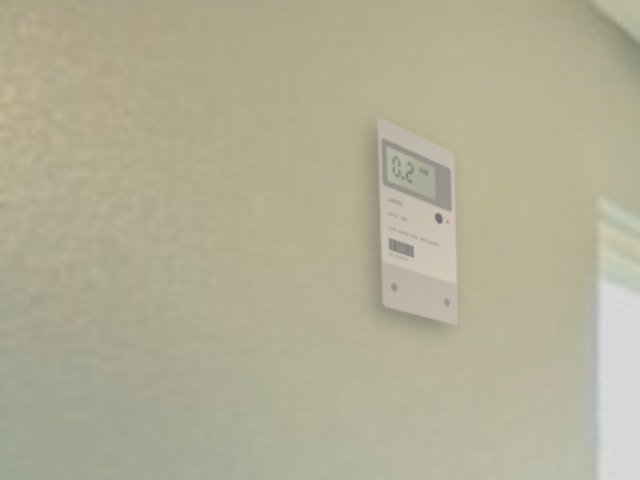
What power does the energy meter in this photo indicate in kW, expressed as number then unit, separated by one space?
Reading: 0.2 kW
